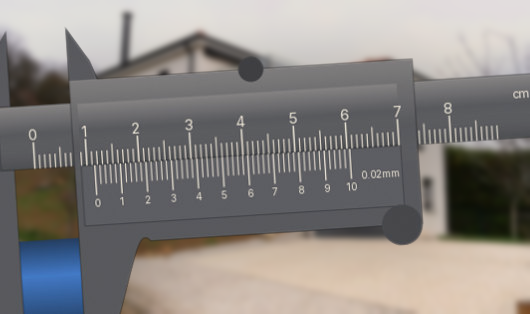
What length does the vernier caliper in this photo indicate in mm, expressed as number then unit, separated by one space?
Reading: 11.5 mm
